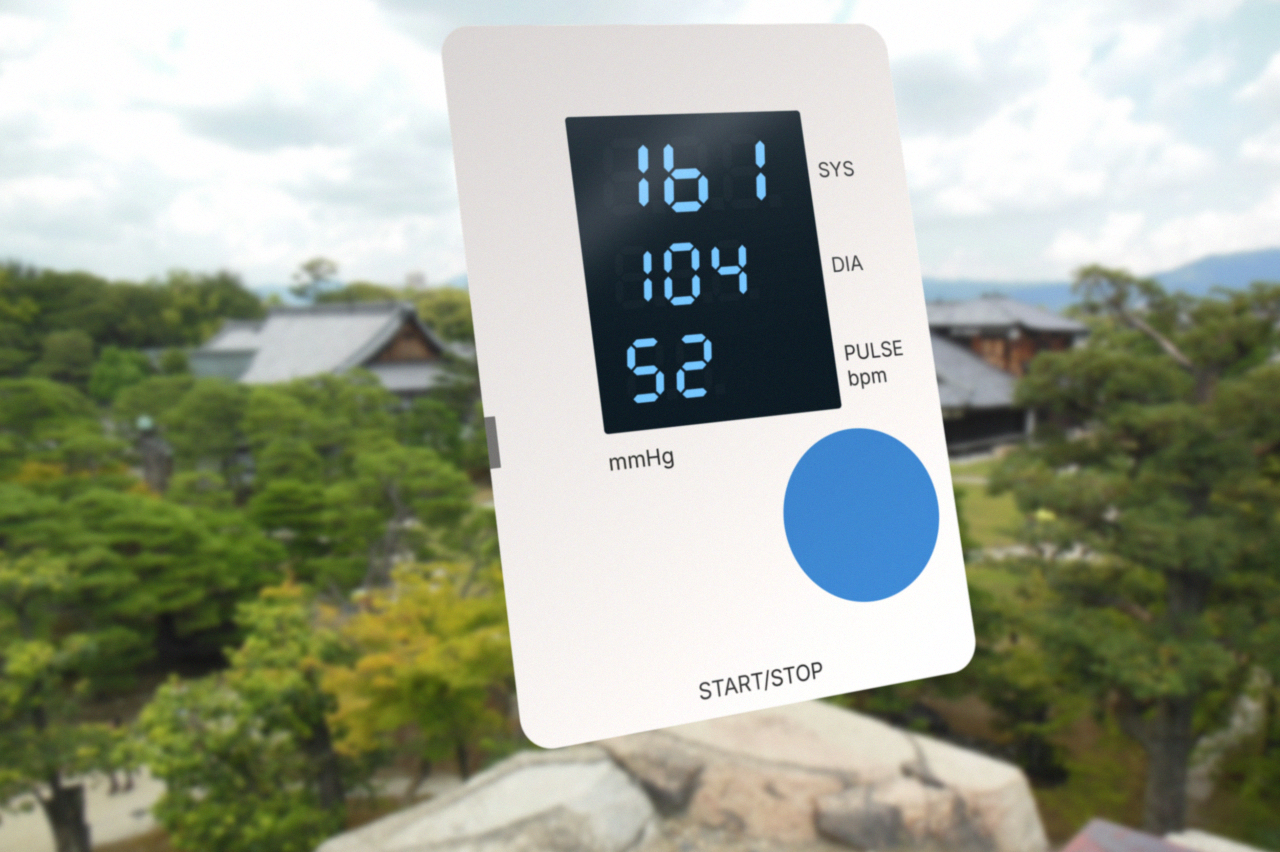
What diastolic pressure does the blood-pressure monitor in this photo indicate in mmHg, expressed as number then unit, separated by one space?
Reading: 104 mmHg
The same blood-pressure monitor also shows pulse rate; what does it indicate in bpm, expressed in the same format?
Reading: 52 bpm
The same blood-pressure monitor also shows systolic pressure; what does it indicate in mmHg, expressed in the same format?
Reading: 161 mmHg
